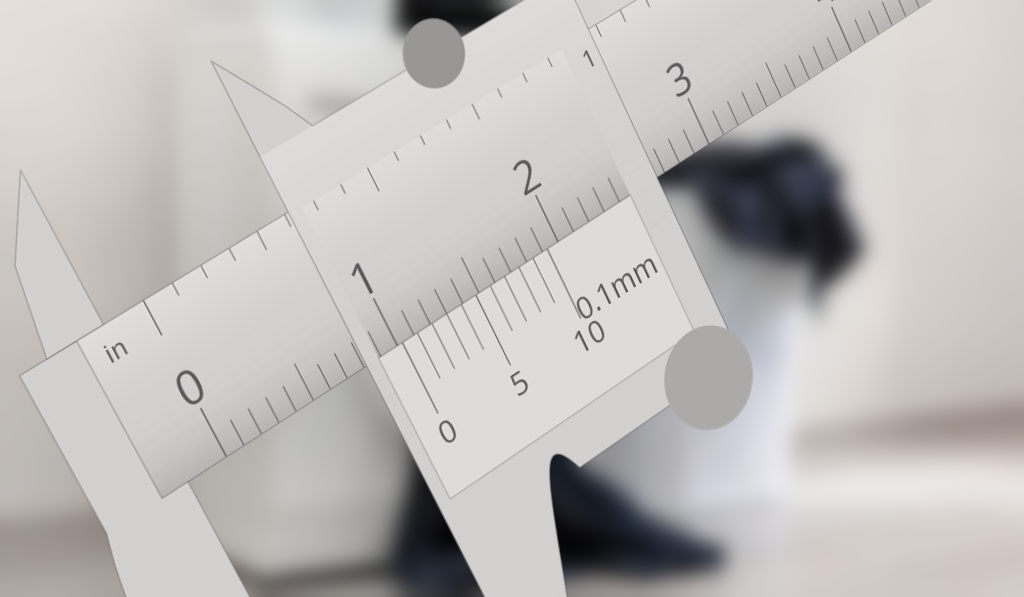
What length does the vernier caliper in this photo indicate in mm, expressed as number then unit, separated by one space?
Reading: 10.3 mm
